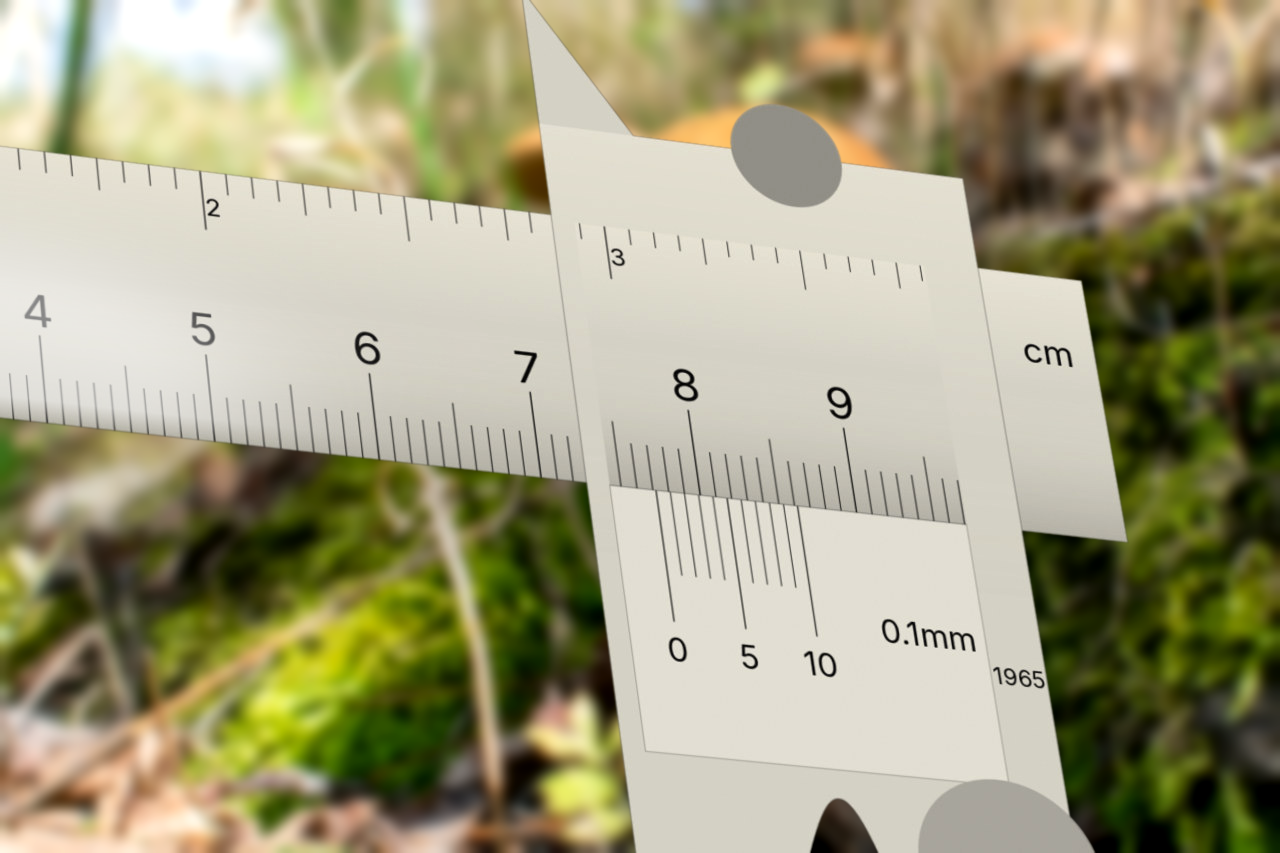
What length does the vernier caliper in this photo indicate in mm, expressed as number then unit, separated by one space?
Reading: 77.2 mm
